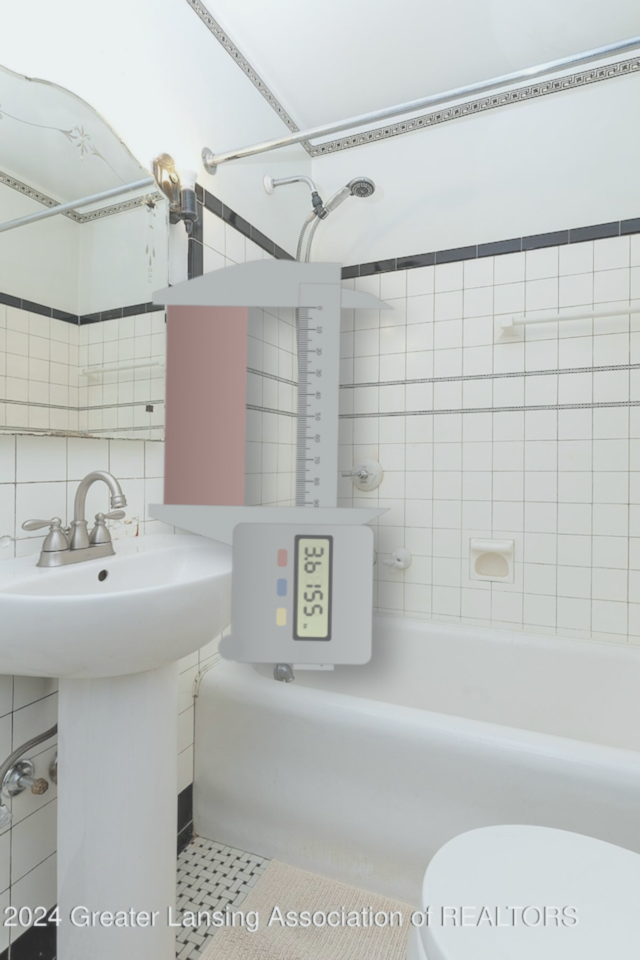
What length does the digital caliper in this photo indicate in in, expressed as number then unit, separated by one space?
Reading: 3.6155 in
